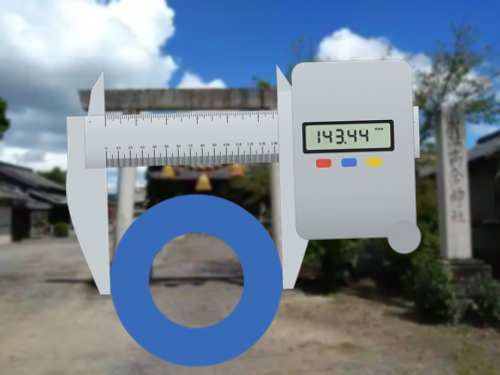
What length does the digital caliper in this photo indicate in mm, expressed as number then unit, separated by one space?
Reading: 143.44 mm
